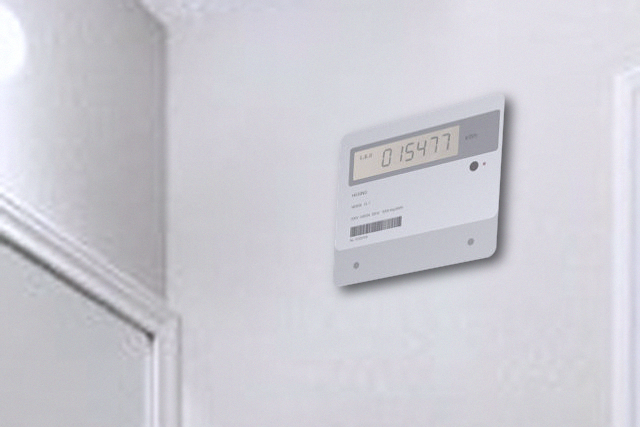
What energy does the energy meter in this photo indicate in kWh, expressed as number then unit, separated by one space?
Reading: 15477 kWh
